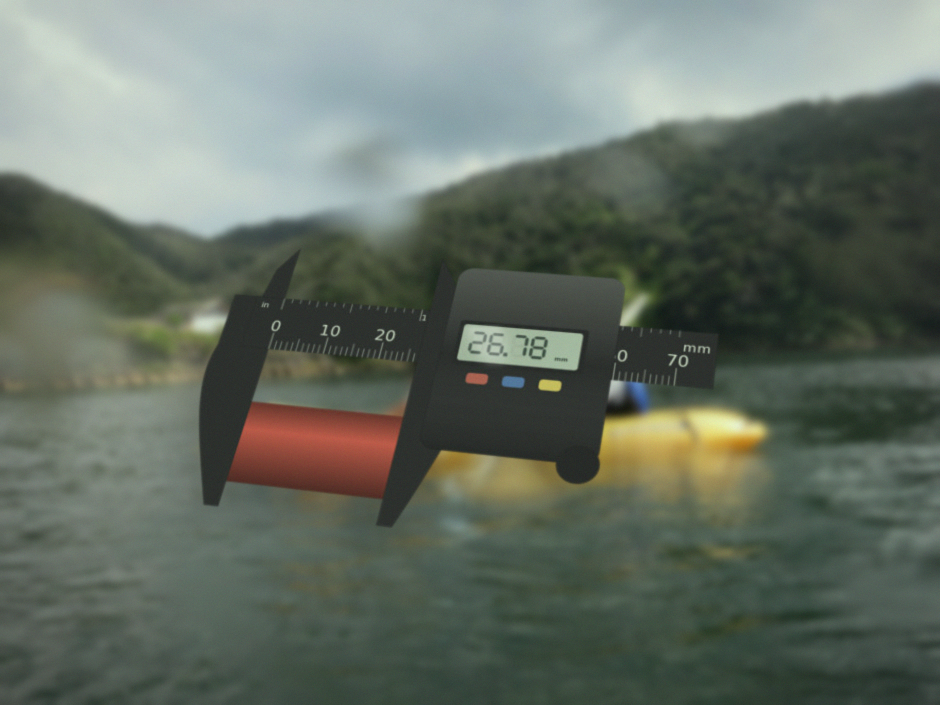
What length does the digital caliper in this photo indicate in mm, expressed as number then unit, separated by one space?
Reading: 26.78 mm
